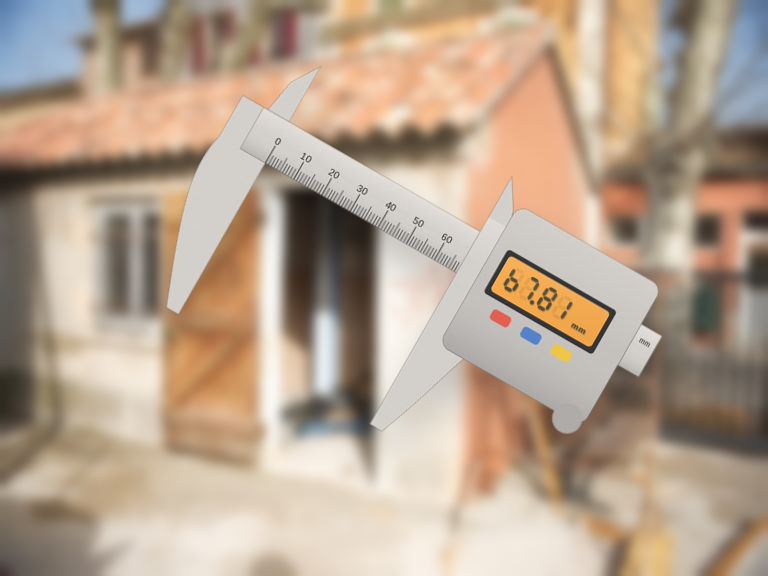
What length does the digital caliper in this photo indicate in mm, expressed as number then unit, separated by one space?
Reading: 67.81 mm
